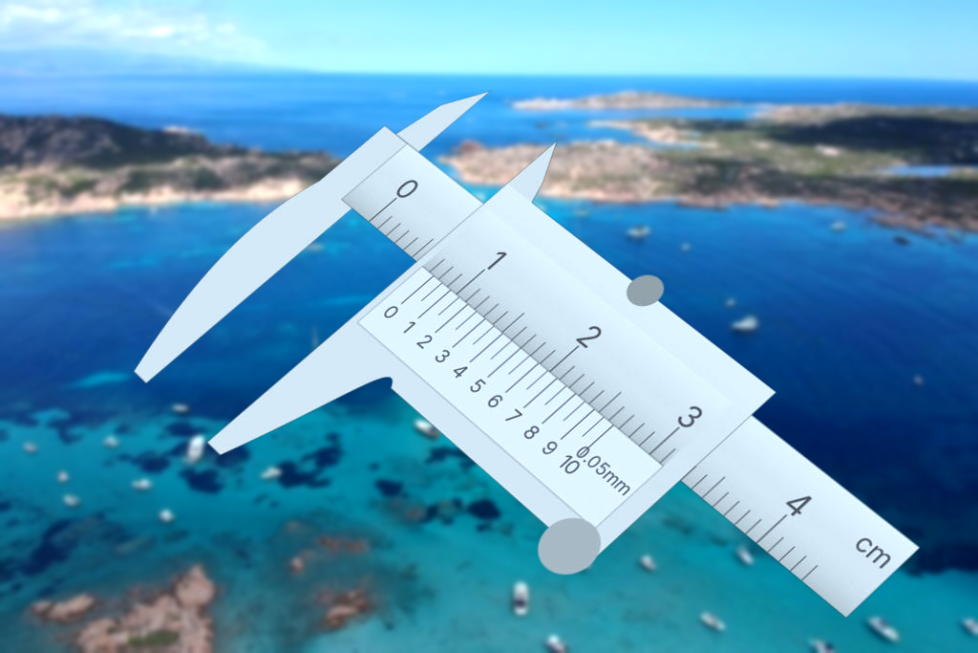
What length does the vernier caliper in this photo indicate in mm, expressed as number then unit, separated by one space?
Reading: 7.5 mm
